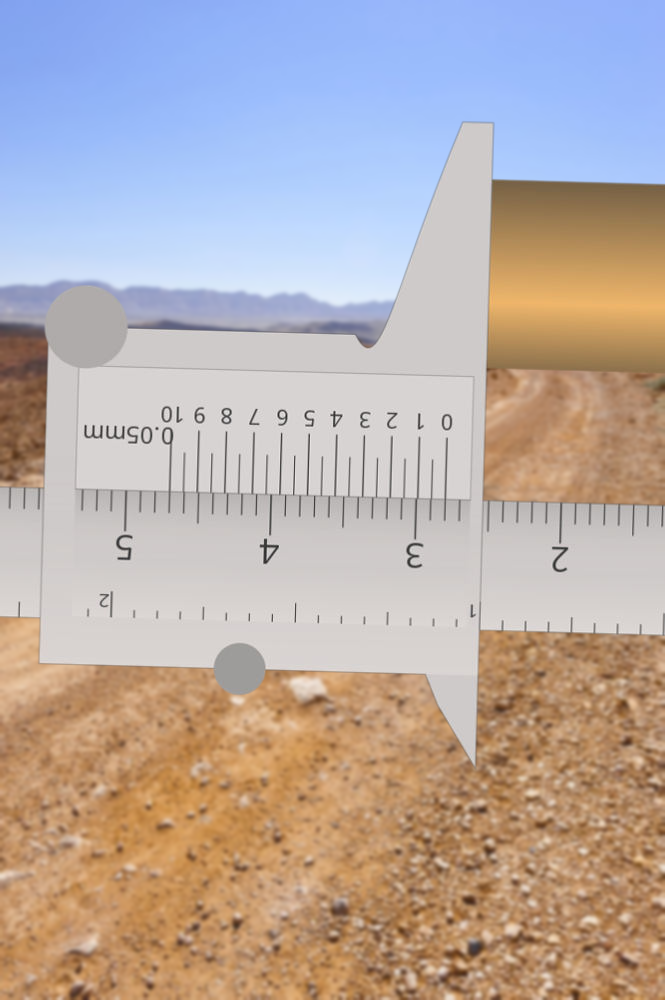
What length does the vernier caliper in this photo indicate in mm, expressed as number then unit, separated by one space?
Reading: 28.0 mm
